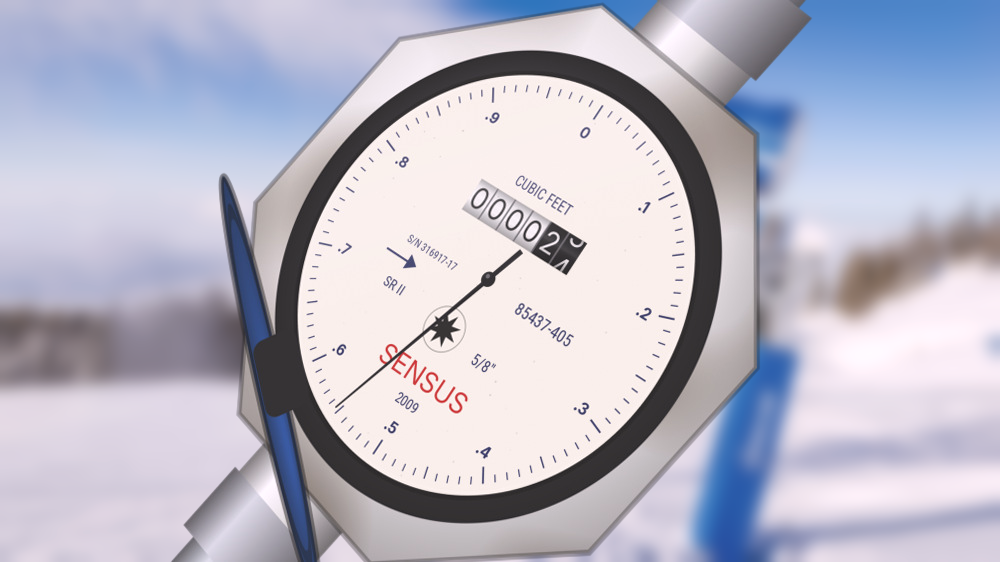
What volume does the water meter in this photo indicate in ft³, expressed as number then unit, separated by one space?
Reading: 23.55 ft³
